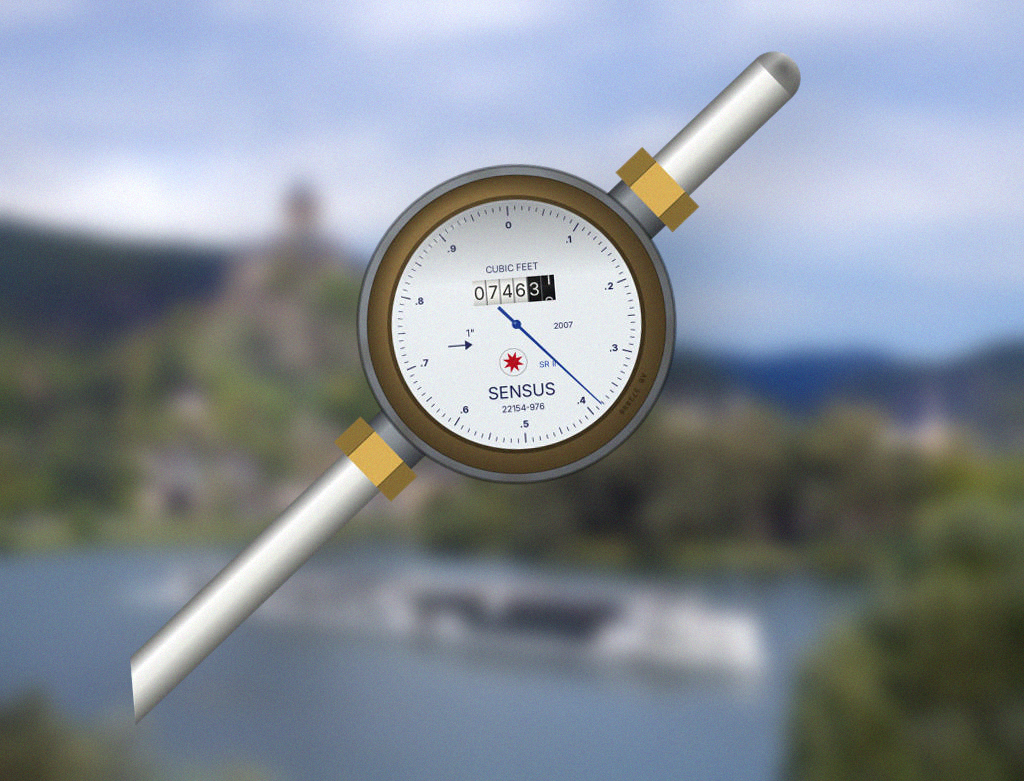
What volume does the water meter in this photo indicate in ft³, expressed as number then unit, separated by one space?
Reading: 74631.38 ft³
